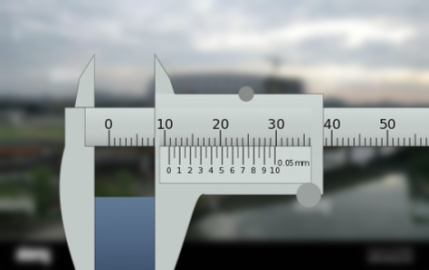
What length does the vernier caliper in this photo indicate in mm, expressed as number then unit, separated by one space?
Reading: 10.8 mm
